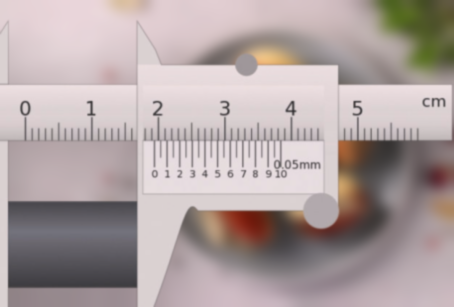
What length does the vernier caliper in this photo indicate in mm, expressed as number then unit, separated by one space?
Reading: 19.4 mm
